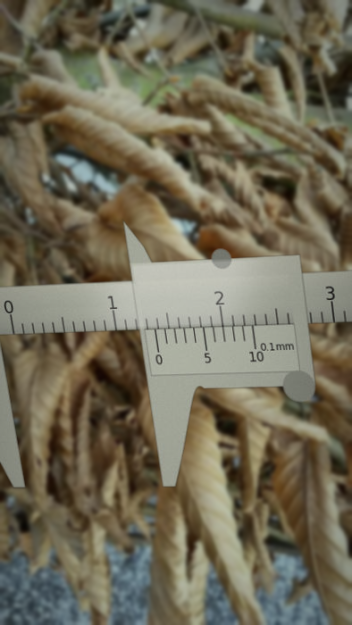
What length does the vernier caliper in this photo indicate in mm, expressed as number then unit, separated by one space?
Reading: 13.7 mm
